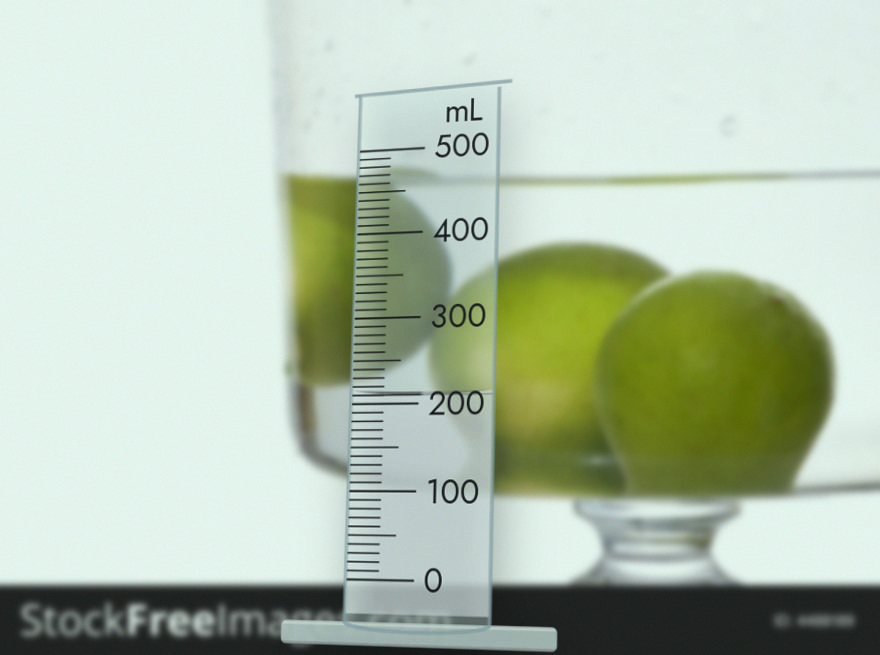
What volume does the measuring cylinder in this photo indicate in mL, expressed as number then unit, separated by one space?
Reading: 210 mL
